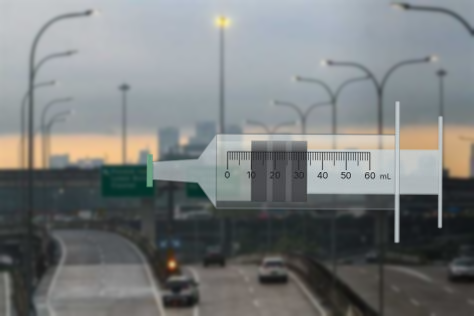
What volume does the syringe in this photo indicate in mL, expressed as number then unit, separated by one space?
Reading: 10 mL
